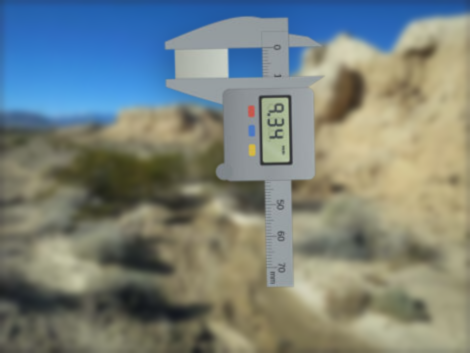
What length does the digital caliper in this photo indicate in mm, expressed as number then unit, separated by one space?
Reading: 9.34 mm
